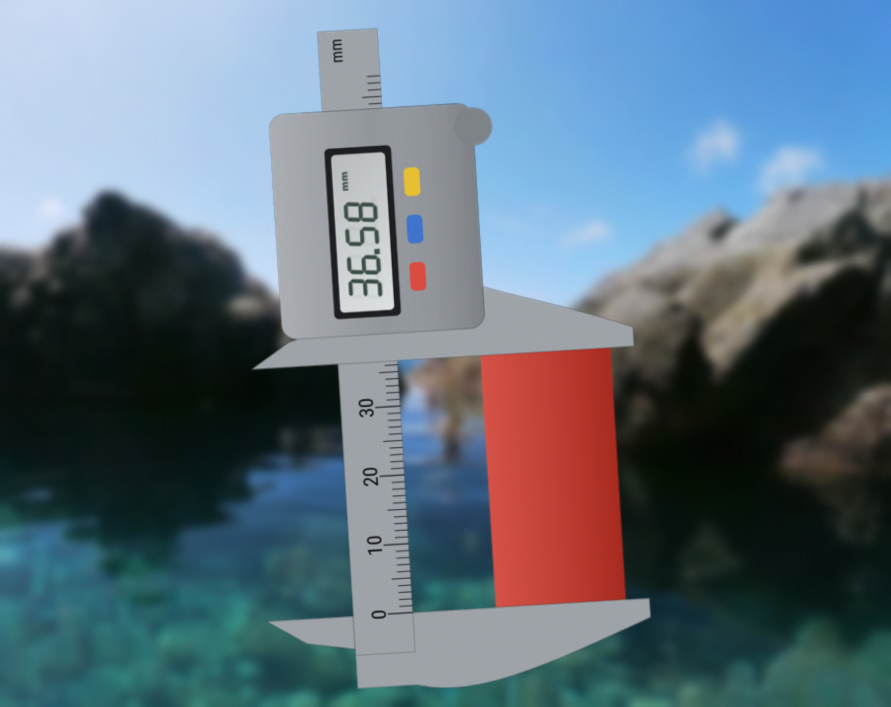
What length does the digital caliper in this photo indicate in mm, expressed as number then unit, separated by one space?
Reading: 36.58 mm
